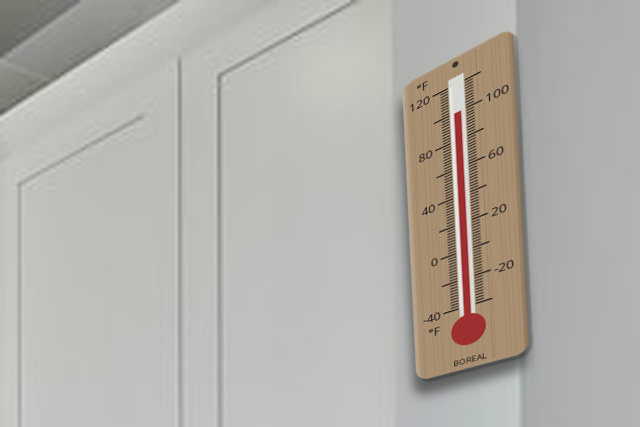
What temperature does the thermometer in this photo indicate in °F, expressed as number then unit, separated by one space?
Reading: 100 °F
